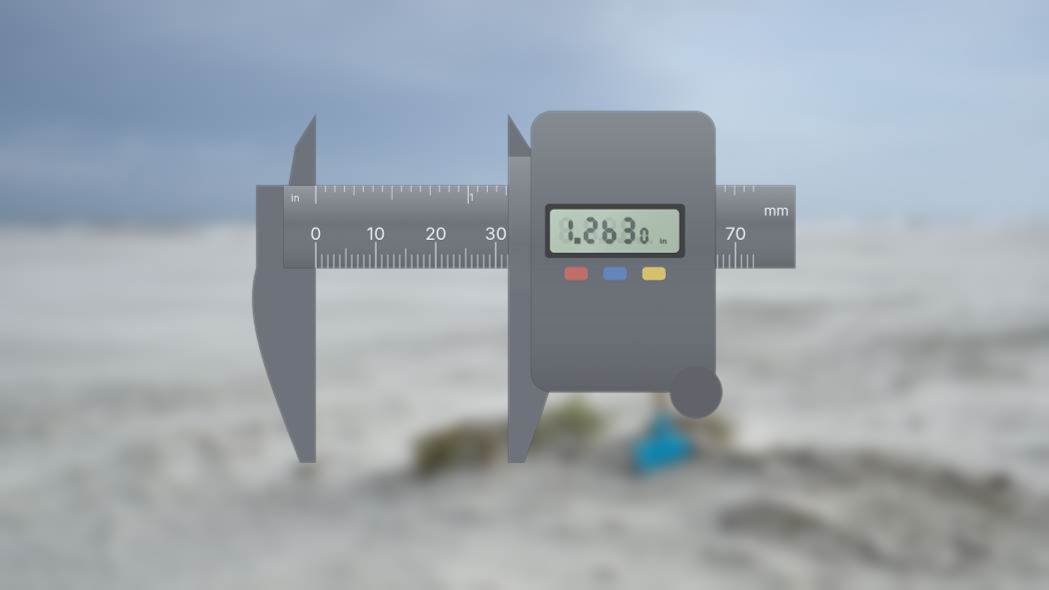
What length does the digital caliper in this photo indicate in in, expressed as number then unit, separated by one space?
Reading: 1.2630 in
